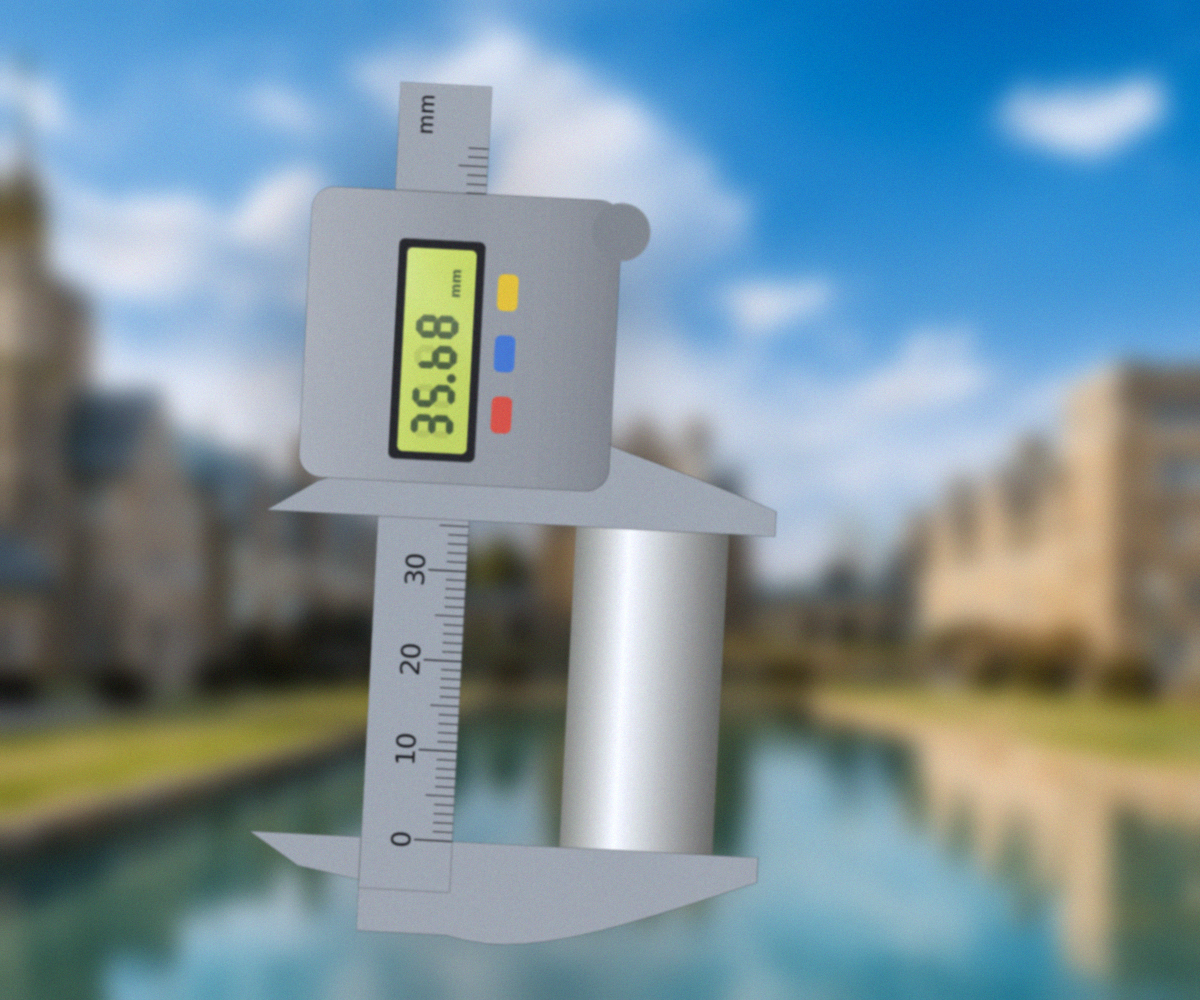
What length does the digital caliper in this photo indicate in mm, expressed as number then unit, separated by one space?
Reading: 35.68 mm
